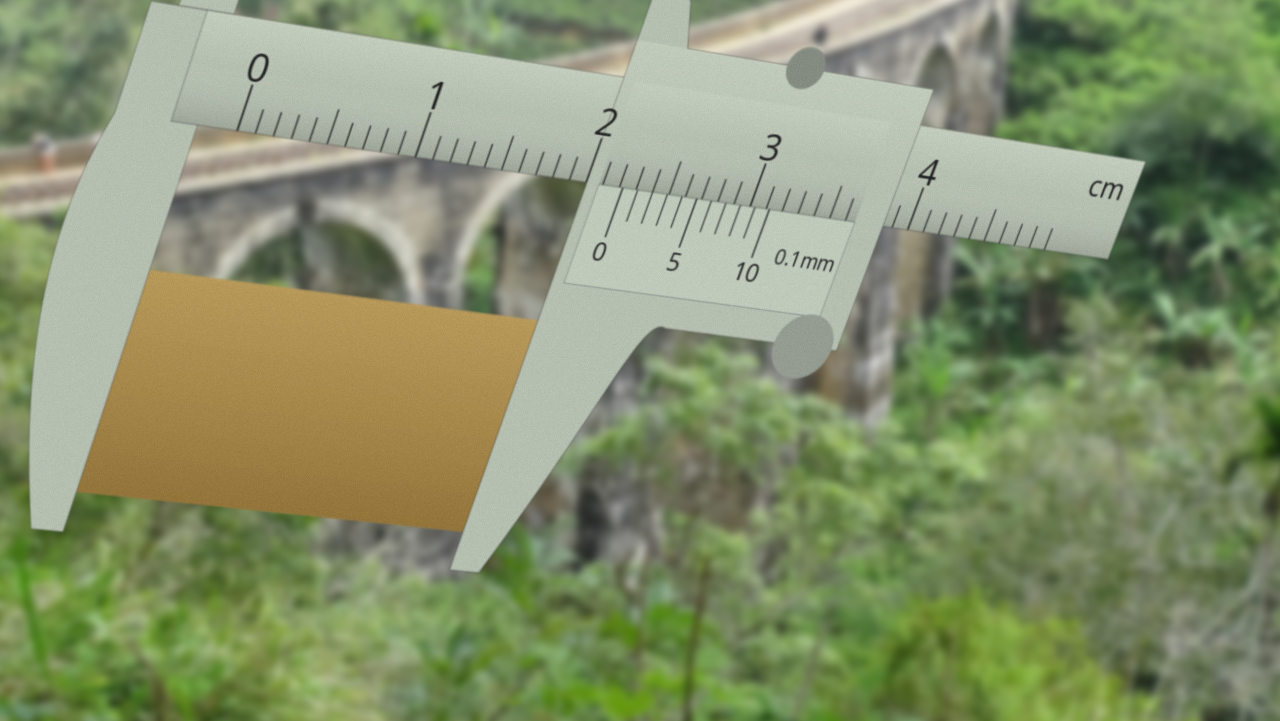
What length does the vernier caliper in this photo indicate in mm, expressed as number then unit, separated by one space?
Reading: 22.2 mm
